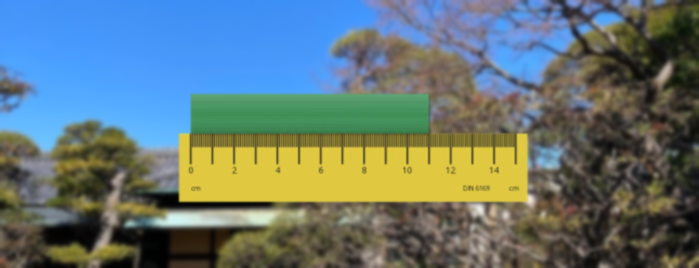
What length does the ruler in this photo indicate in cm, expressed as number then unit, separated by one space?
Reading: 11 cm
